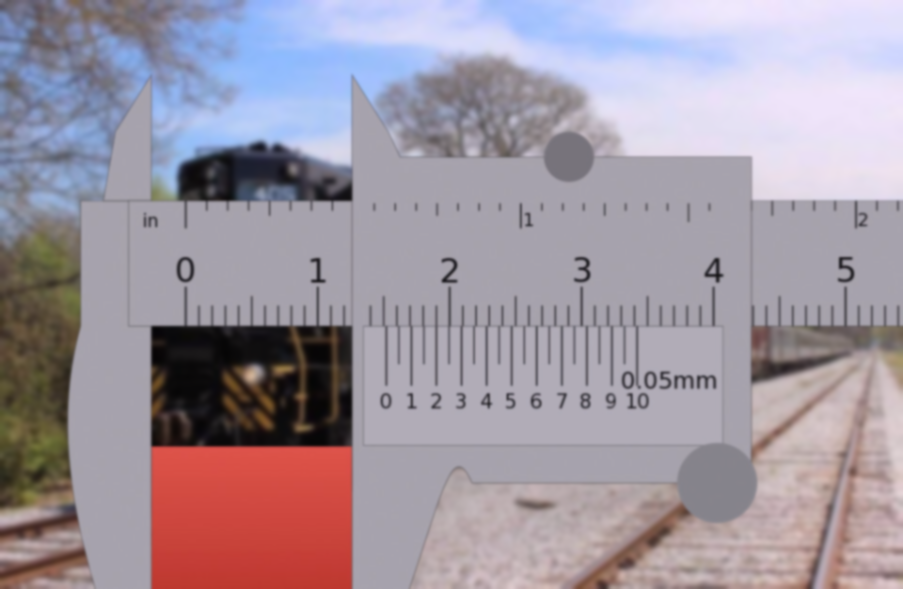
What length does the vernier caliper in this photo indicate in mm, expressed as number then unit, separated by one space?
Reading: 15.2 mm
